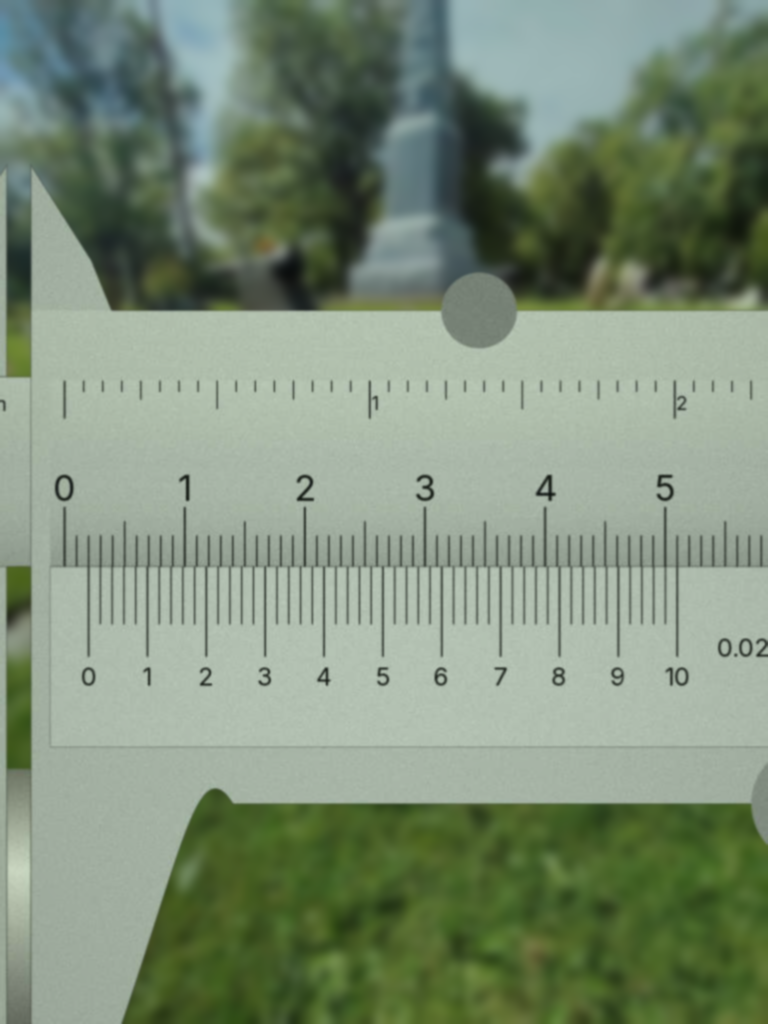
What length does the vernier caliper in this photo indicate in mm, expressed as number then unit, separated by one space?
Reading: 2.0 mm
